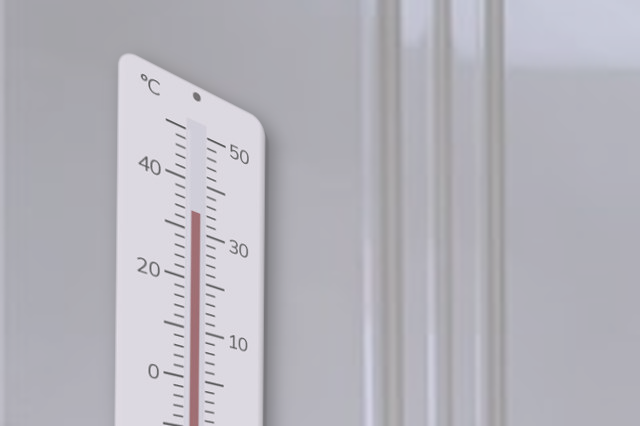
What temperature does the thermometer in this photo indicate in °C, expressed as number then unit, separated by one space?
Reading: 34 °C
